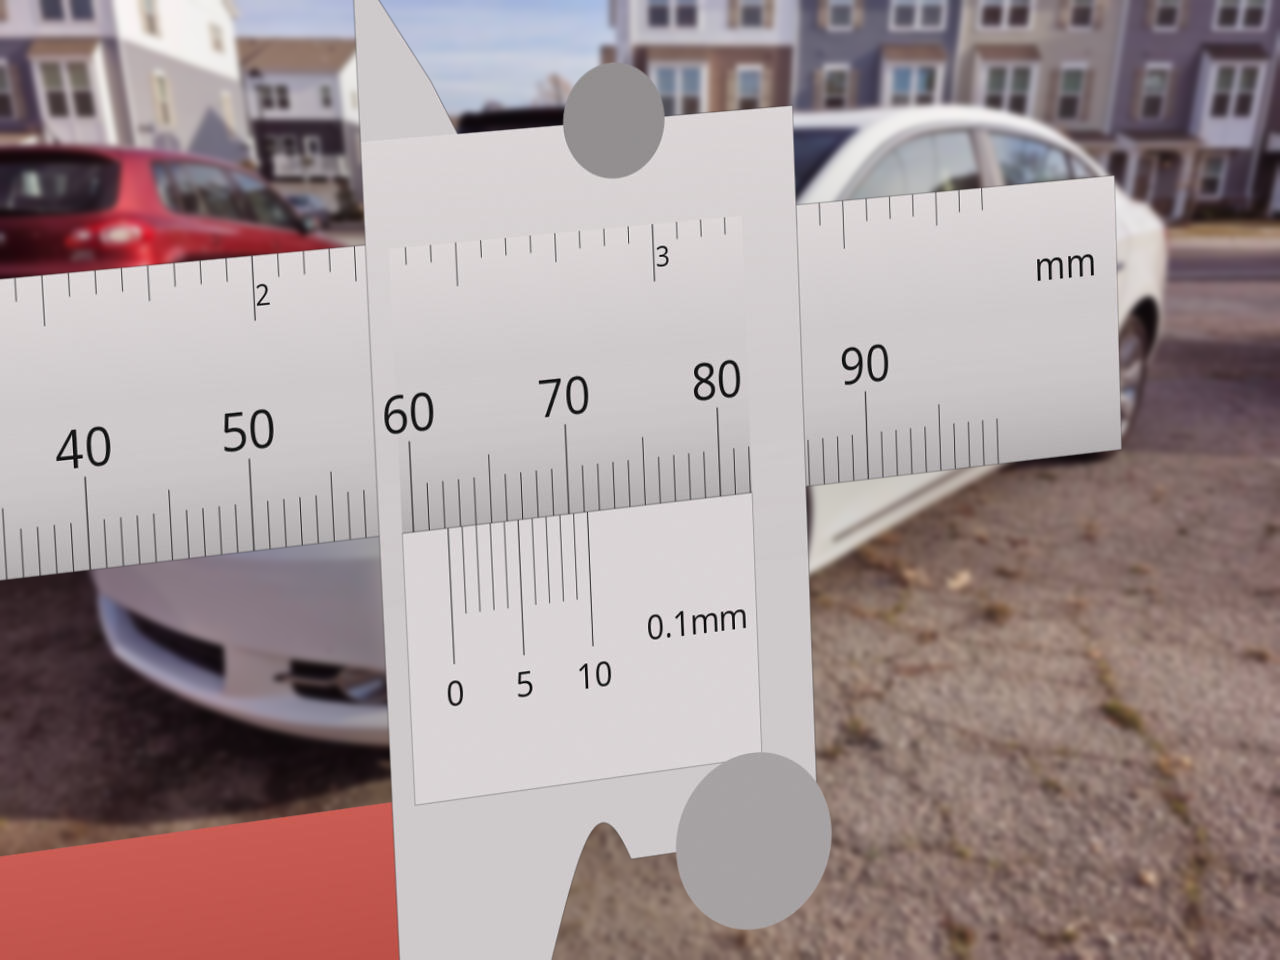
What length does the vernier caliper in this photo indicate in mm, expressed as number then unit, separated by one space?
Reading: 62.2 mm
